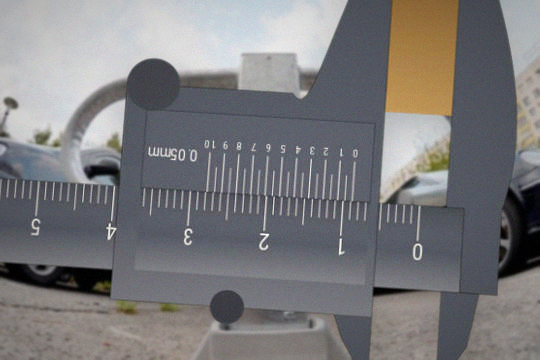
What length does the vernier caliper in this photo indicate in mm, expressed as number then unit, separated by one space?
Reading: 8.8 mm
